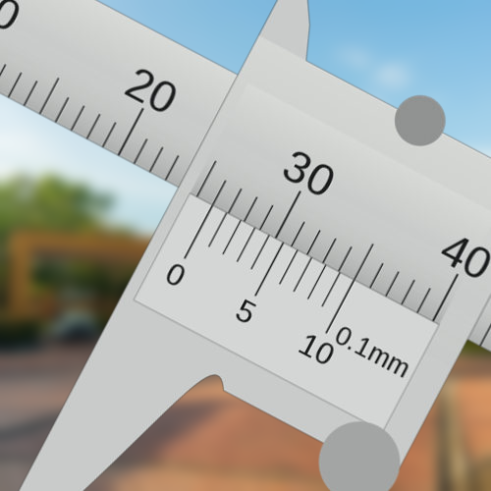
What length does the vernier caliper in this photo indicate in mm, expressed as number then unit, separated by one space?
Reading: 26.0 mm
